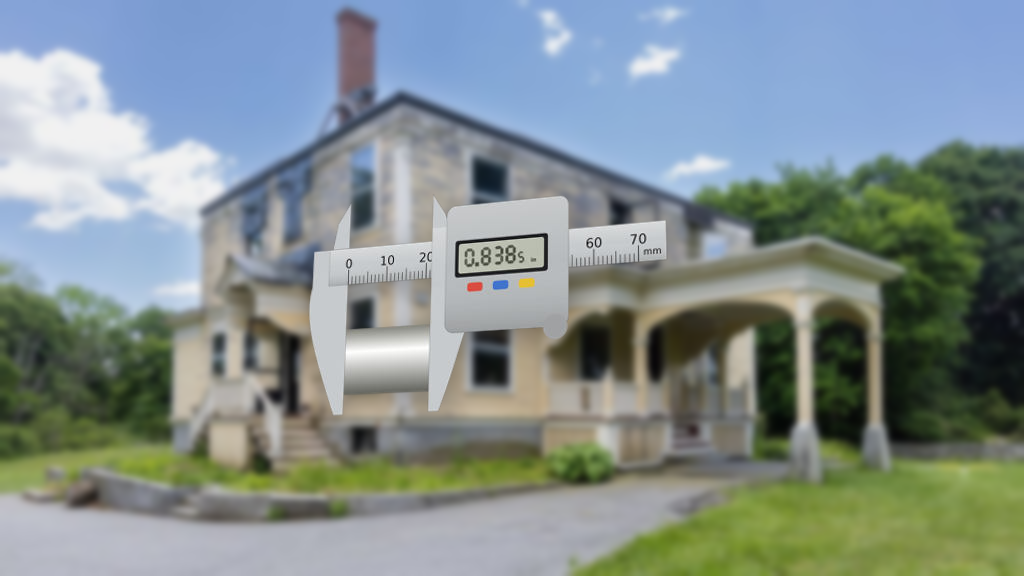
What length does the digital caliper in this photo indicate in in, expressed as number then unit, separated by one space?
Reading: 0.8385 in
